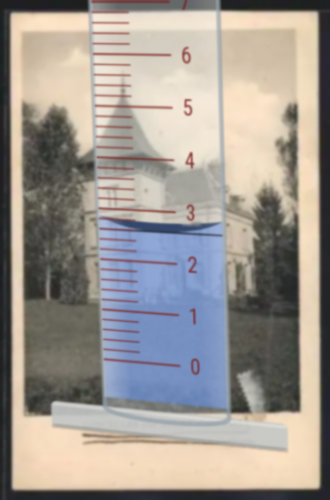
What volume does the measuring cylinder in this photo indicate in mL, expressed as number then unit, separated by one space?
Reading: 2.6 mL
